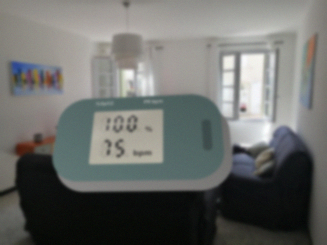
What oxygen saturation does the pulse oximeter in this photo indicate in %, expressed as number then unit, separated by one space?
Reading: 100 %
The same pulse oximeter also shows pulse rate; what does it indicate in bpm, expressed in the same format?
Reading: 75 bpm
